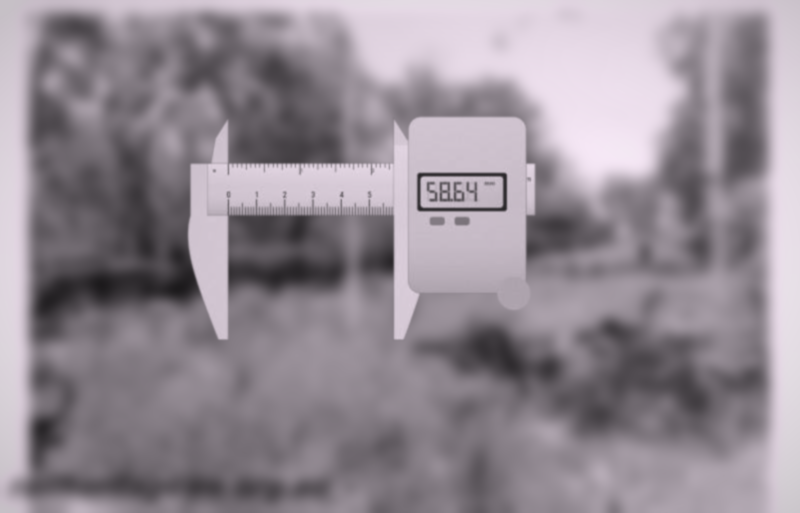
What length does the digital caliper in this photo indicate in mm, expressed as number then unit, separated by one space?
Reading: 58.64 mm
